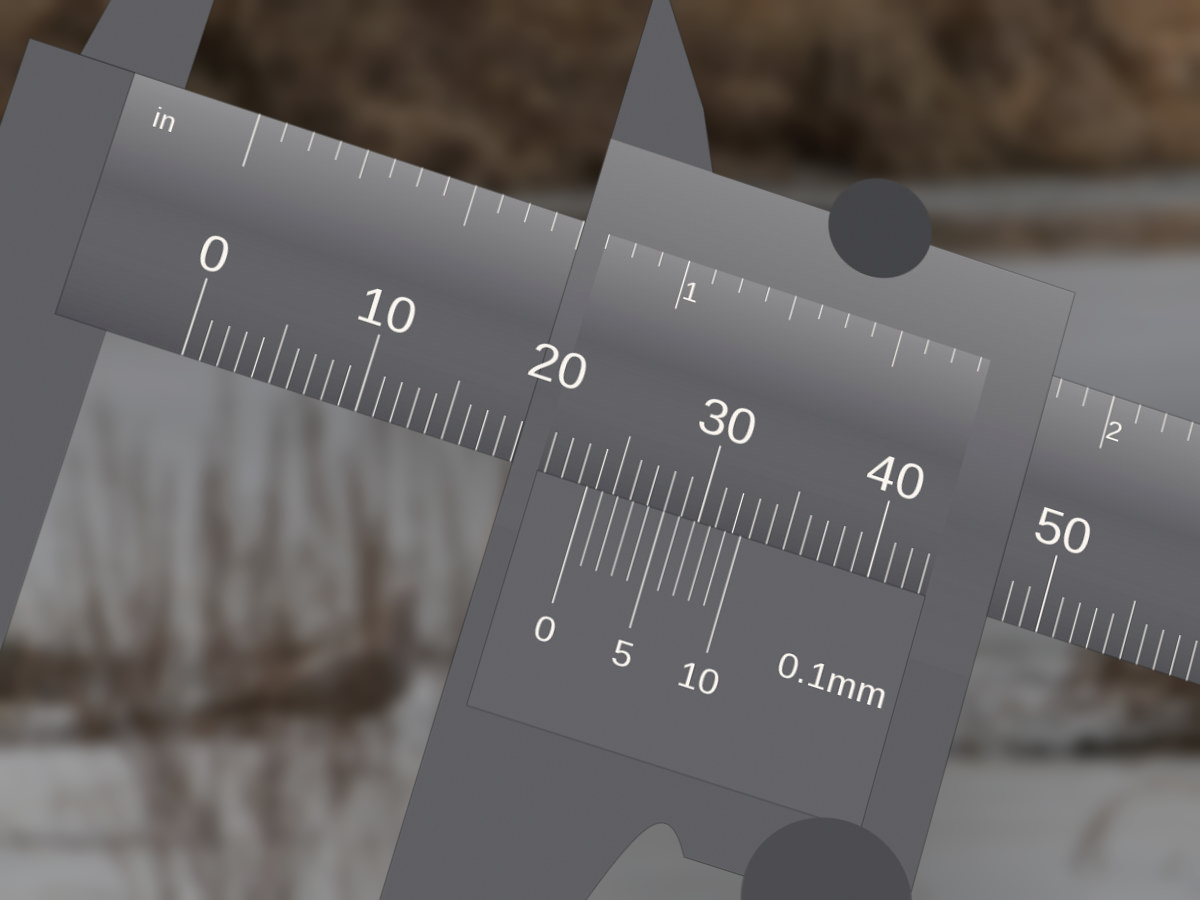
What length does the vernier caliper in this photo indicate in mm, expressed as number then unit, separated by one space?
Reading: 23.5 mm
